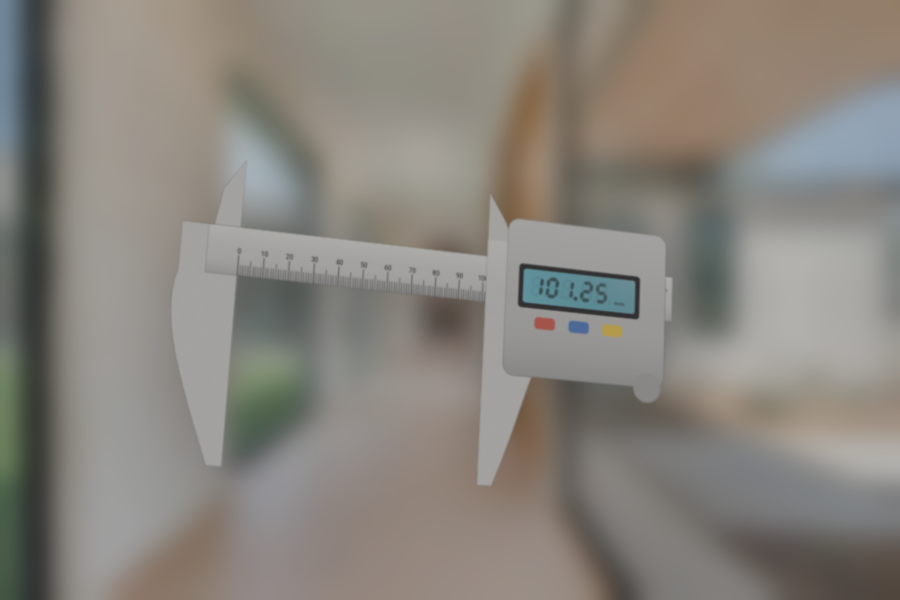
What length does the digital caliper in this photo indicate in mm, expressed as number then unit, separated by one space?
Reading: 101.25 mm
